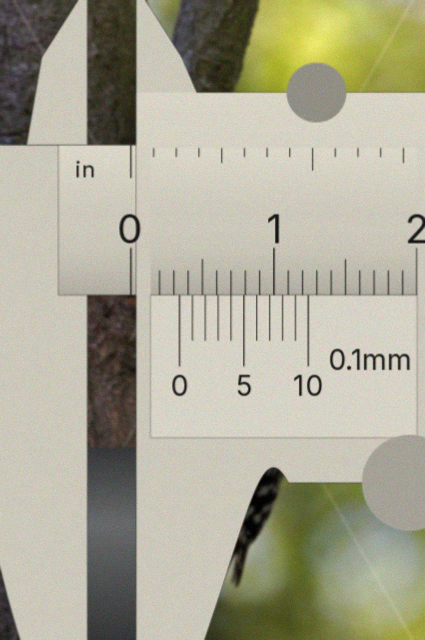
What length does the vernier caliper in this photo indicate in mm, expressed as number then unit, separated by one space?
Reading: 3.4 mm
